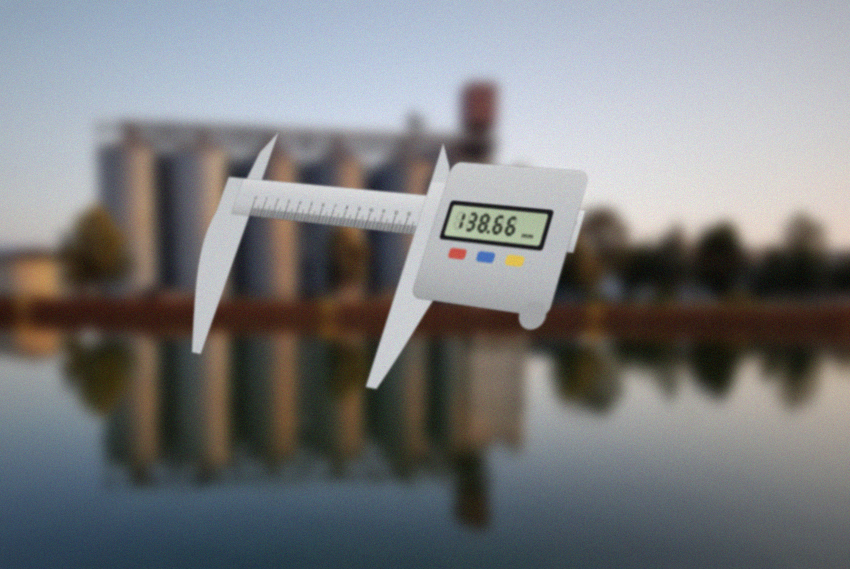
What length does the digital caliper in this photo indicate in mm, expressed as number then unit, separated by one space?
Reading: 138.66 mm
